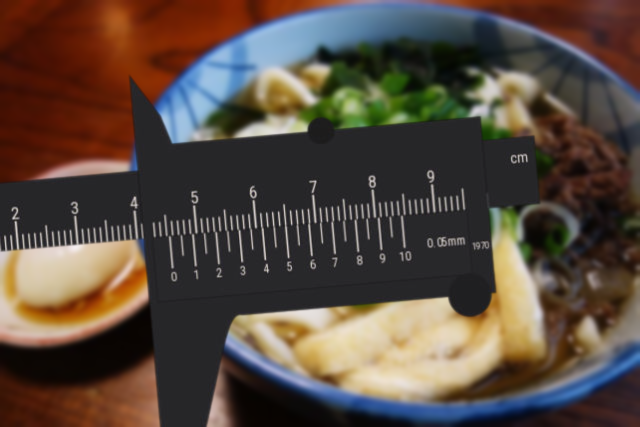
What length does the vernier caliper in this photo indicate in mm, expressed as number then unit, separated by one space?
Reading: 45.5 mm
